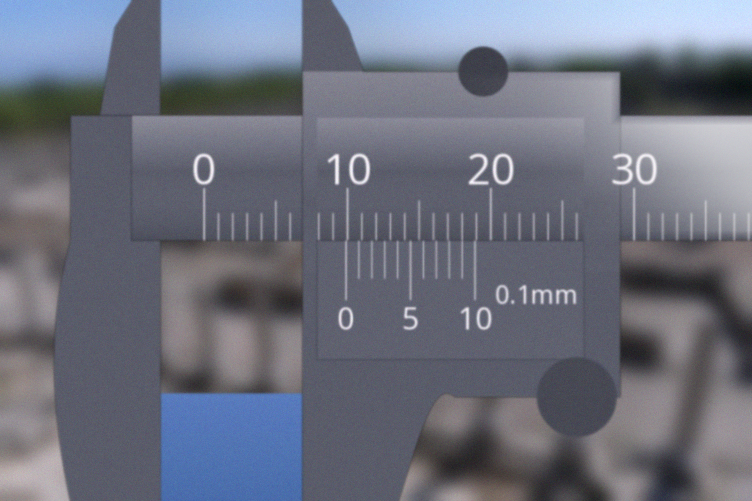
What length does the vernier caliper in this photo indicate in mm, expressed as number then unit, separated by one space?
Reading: 9.9 mm
